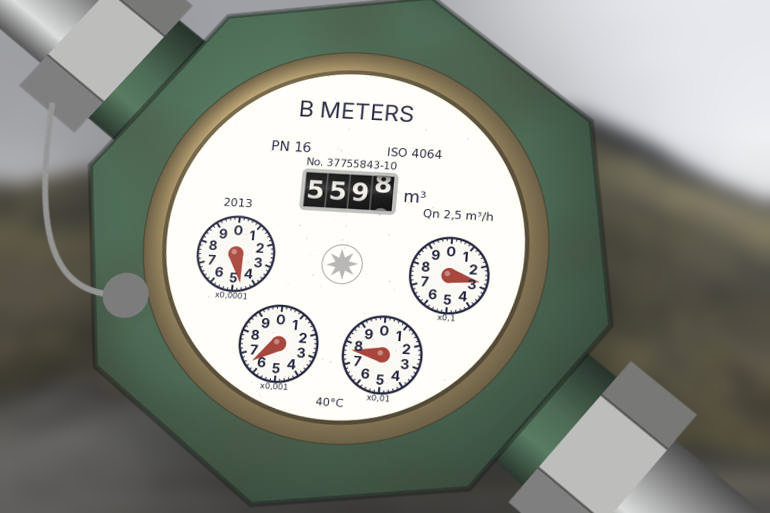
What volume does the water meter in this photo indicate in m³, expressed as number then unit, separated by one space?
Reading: 5598.2764 m³
